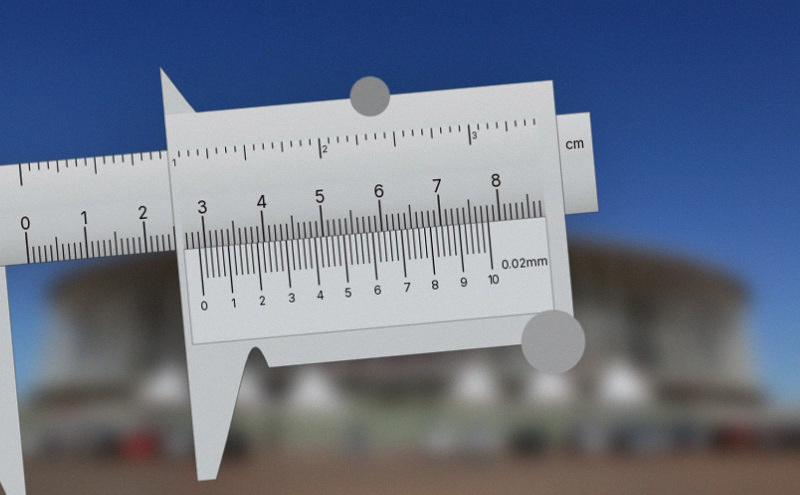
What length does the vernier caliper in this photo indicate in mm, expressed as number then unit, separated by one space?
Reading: 29.0 mm
